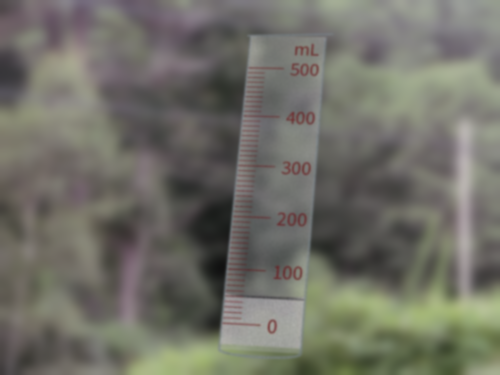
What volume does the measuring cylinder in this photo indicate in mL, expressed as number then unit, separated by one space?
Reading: 50 mL
